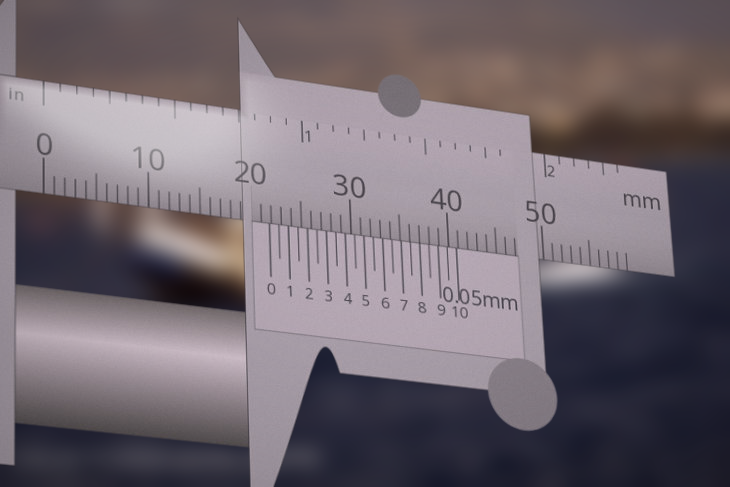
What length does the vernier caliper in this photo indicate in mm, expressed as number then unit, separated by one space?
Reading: 21.8 mm
